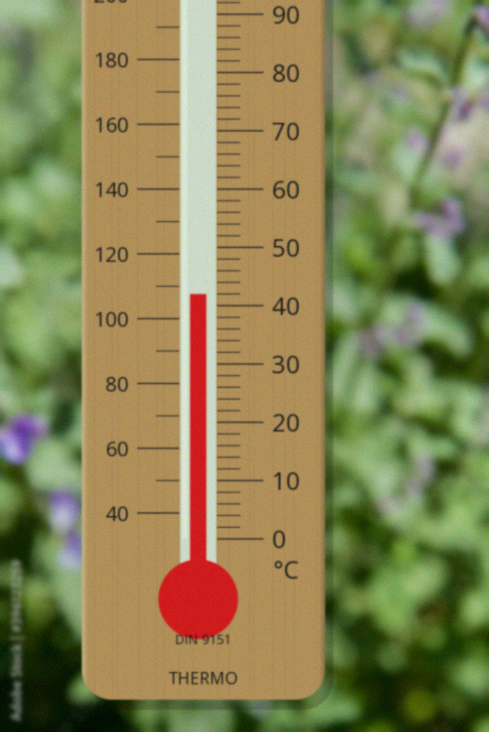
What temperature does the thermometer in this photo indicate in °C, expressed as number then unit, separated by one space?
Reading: 42 °C
